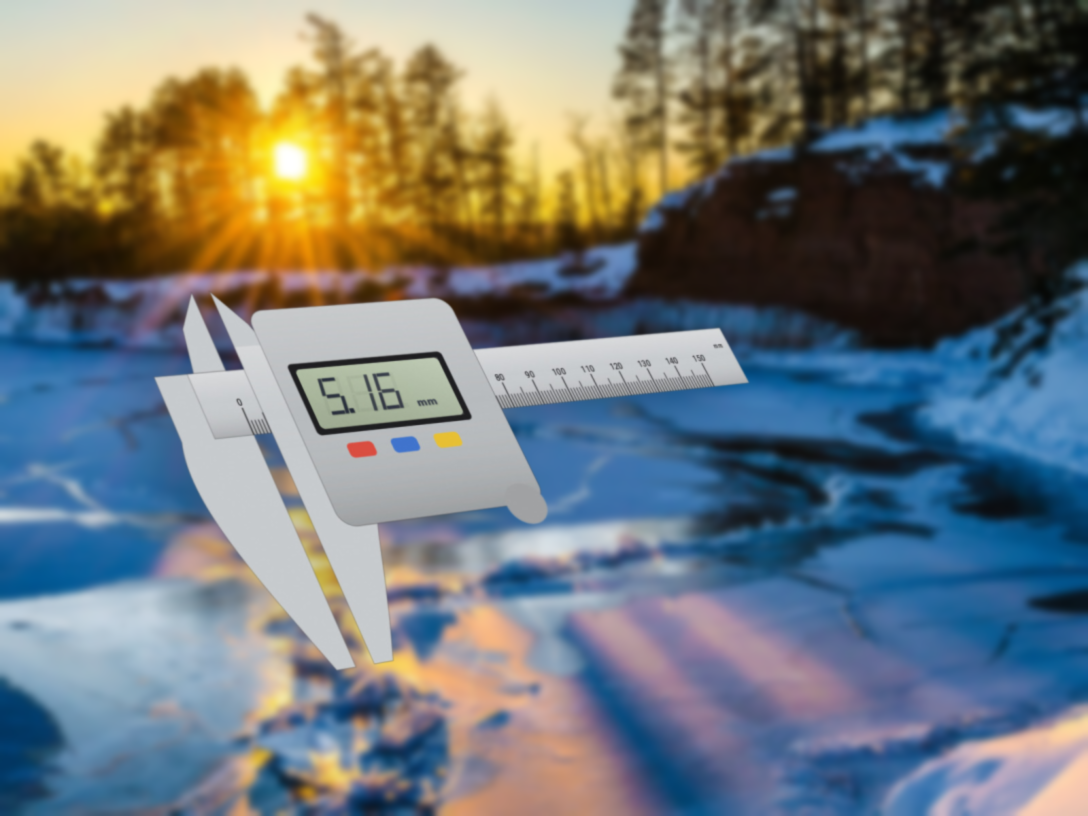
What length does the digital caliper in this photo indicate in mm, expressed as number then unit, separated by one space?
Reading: 5.16 mm
